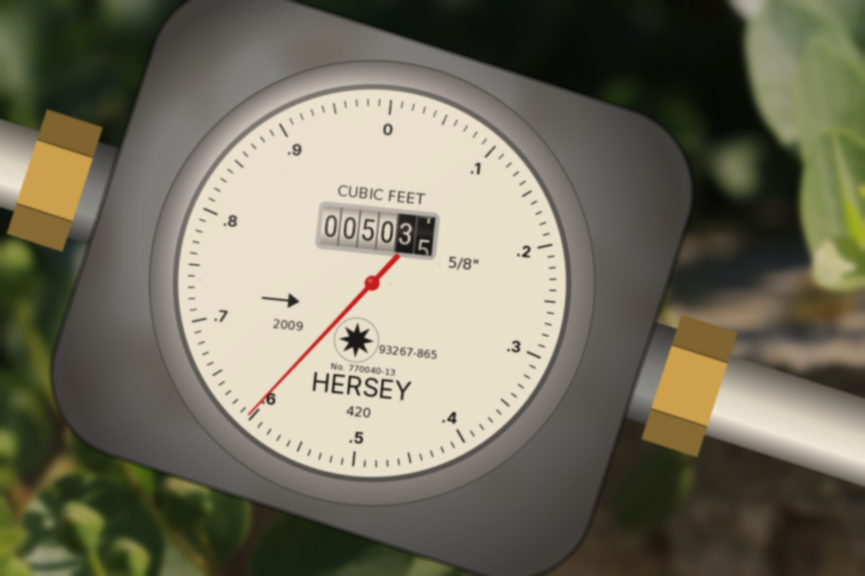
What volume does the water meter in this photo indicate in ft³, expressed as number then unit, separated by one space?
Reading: 5034.60 ft³
